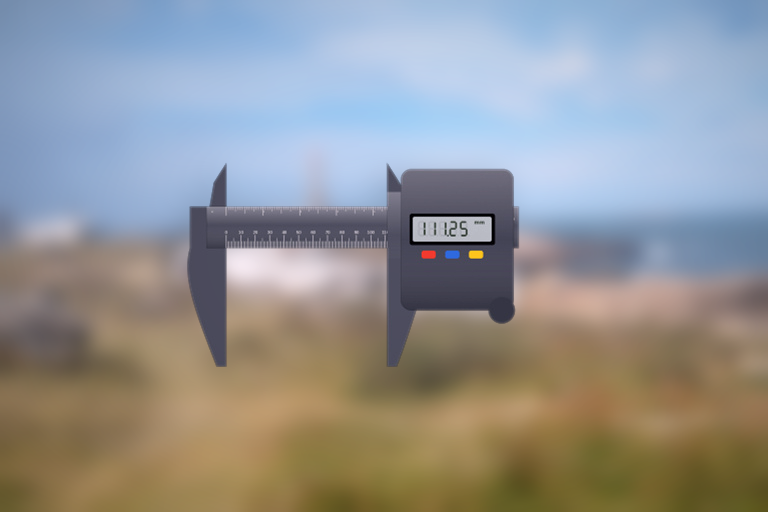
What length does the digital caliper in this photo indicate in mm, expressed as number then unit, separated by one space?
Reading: 111.25 mm
